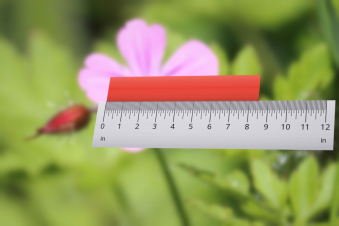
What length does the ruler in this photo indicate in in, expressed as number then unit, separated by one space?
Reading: 8.5 in
